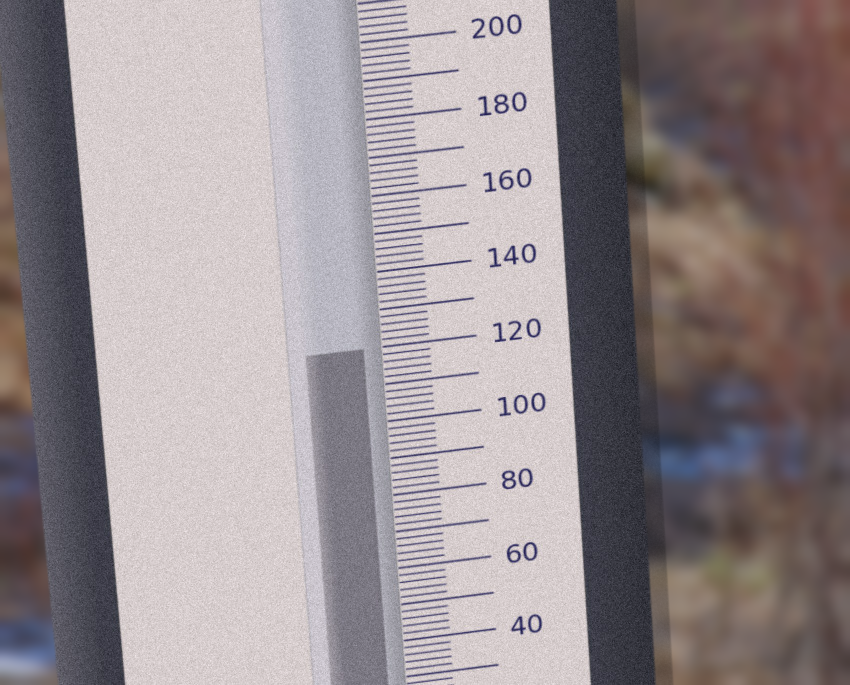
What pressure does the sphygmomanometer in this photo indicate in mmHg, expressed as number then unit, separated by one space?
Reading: 120 mmHg
